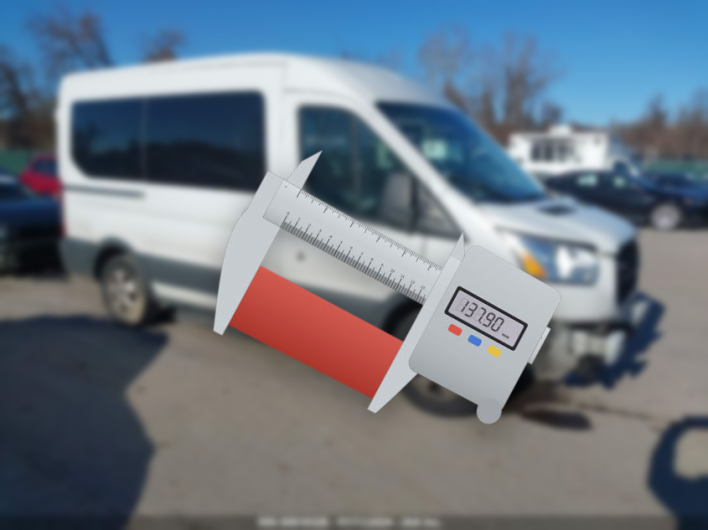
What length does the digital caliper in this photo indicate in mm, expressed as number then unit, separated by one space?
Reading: 137.90 mm
